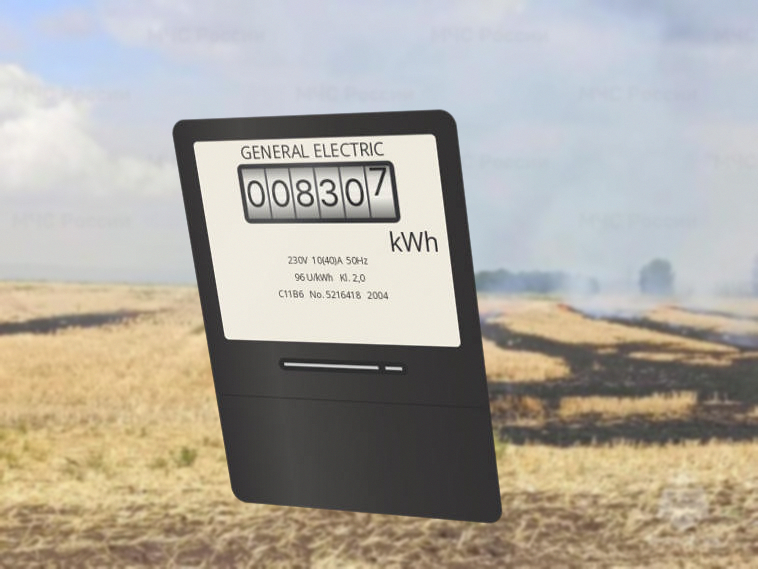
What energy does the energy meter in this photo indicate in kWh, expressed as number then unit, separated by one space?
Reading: 8307 kWh
